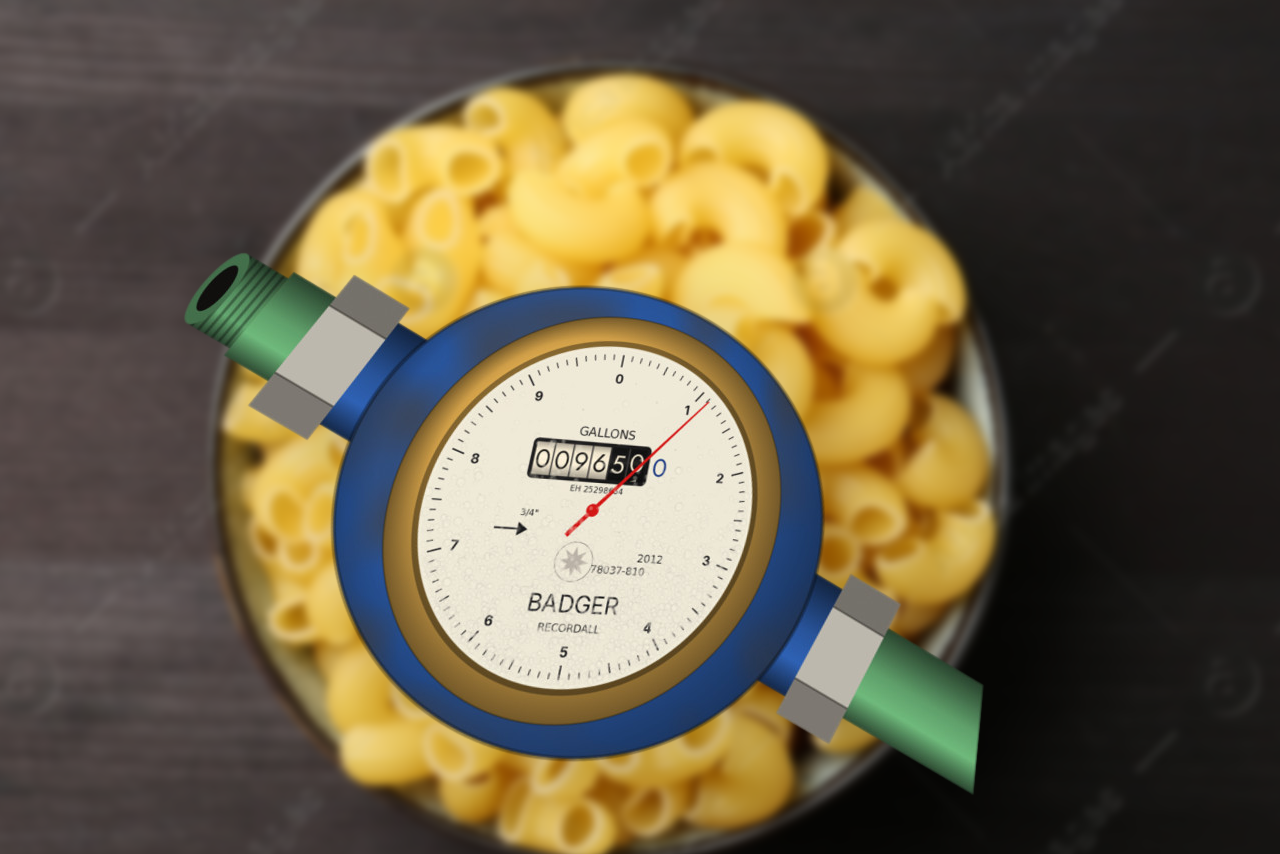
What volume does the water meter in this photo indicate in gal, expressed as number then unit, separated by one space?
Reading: 96501.1 gal
